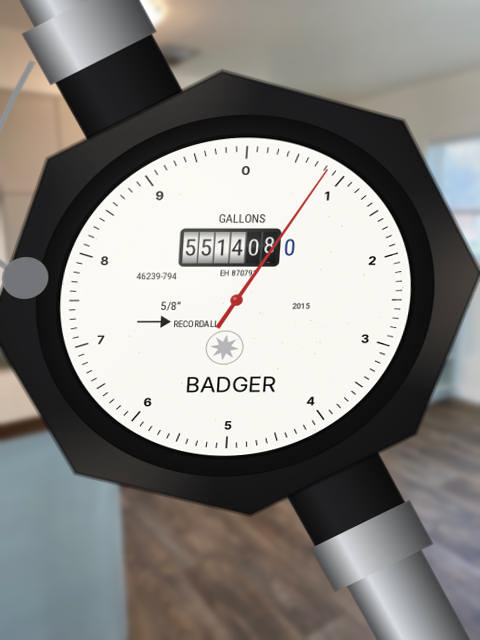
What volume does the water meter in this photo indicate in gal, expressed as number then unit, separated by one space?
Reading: 5514080.8 gal
